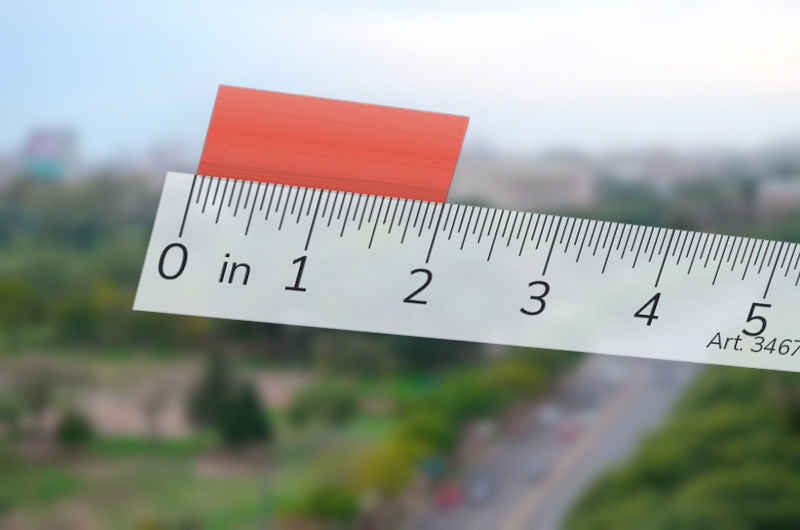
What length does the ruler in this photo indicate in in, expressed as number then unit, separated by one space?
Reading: 2 in
